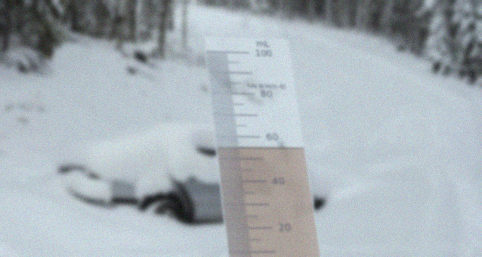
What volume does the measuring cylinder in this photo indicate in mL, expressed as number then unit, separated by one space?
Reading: 55 mL
